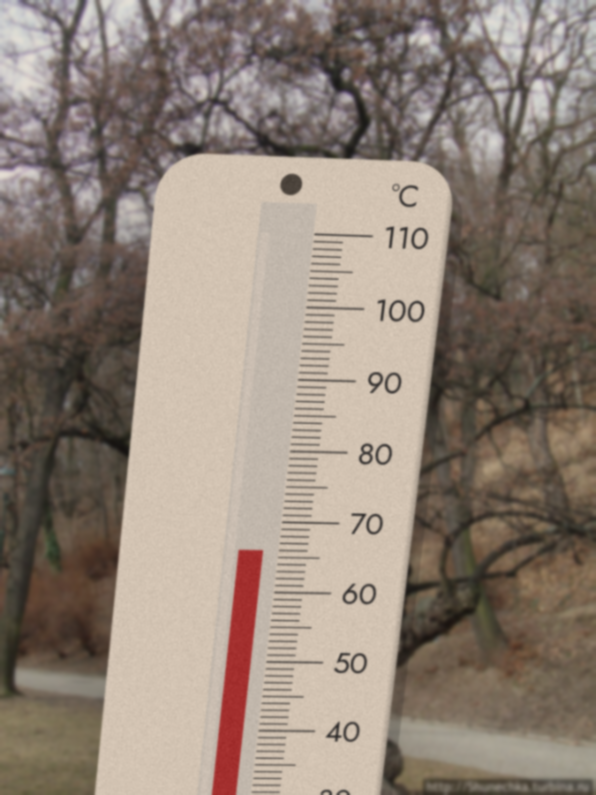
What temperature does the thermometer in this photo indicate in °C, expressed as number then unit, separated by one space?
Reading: 66 °C
